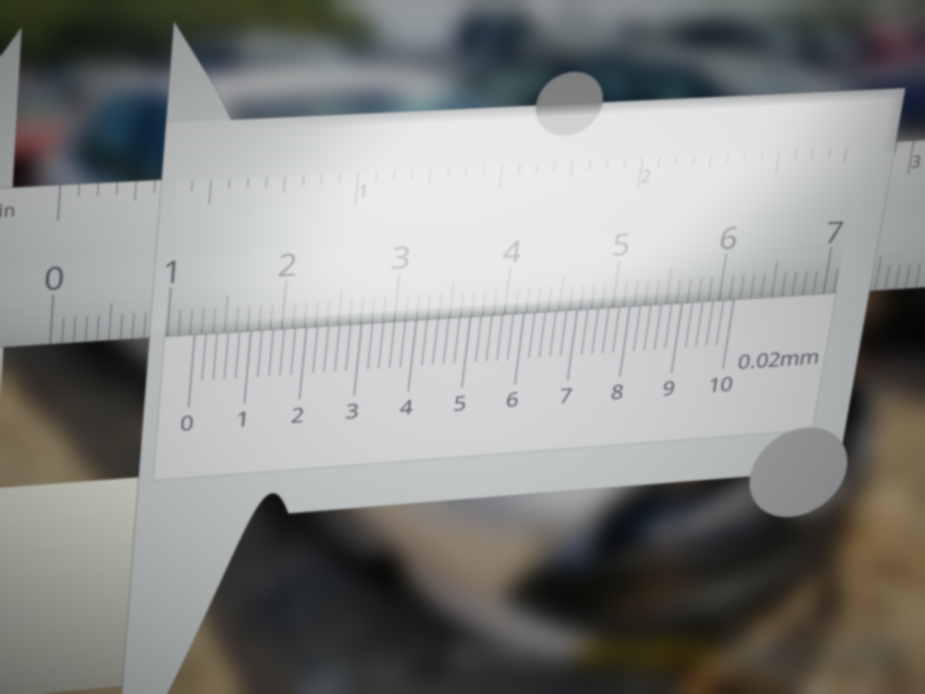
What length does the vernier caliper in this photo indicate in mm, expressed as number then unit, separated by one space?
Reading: 12.4 mm
